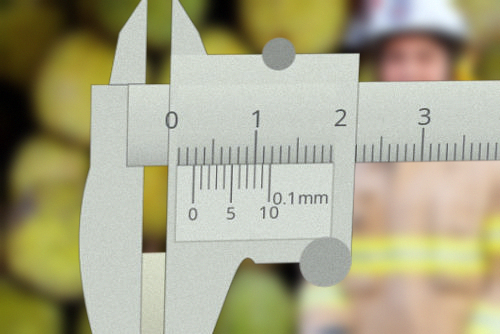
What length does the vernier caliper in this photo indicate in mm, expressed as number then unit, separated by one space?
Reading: 2.8 mm
